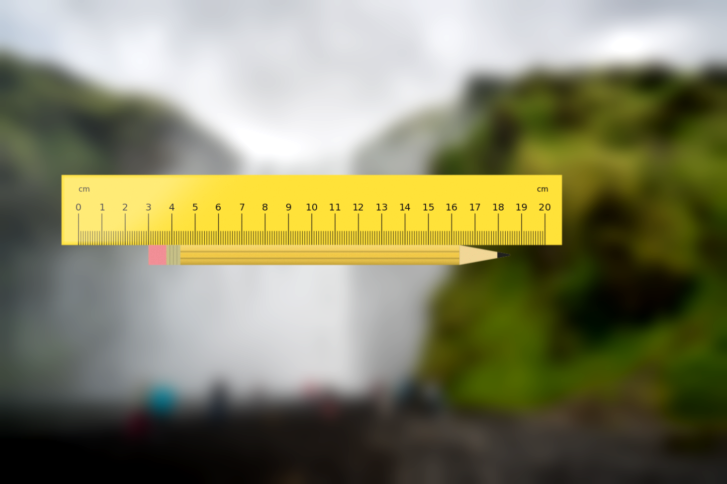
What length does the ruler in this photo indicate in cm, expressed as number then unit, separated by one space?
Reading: 15.5 cm
